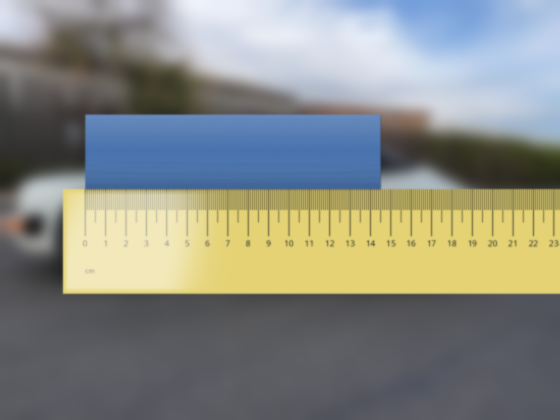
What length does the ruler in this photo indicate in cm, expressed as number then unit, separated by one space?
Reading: 14.5 cm
